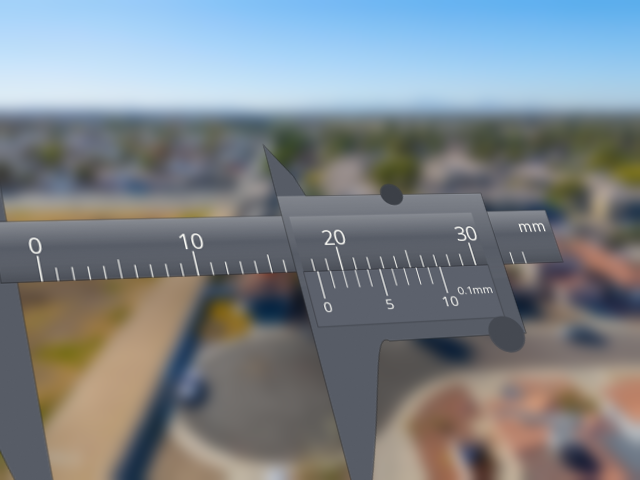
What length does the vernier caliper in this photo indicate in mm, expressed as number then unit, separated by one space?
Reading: 18.2 mm
